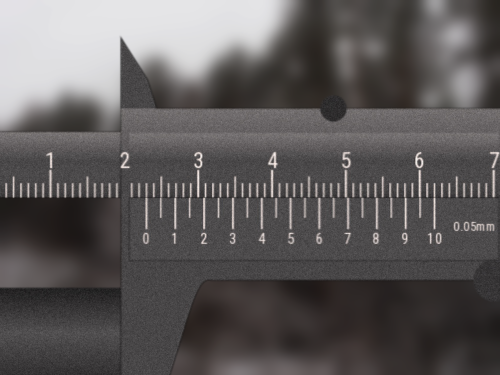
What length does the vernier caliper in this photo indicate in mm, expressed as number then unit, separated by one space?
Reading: 23.0 mm
